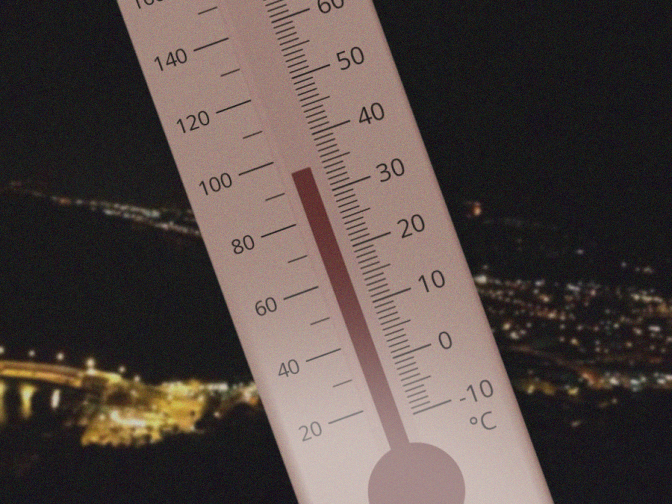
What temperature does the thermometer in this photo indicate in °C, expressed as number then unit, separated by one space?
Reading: 35 °C
